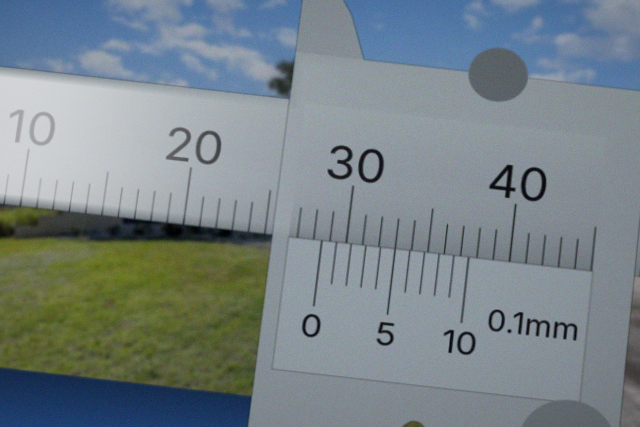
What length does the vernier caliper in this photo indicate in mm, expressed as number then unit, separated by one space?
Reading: 28.5 mm
